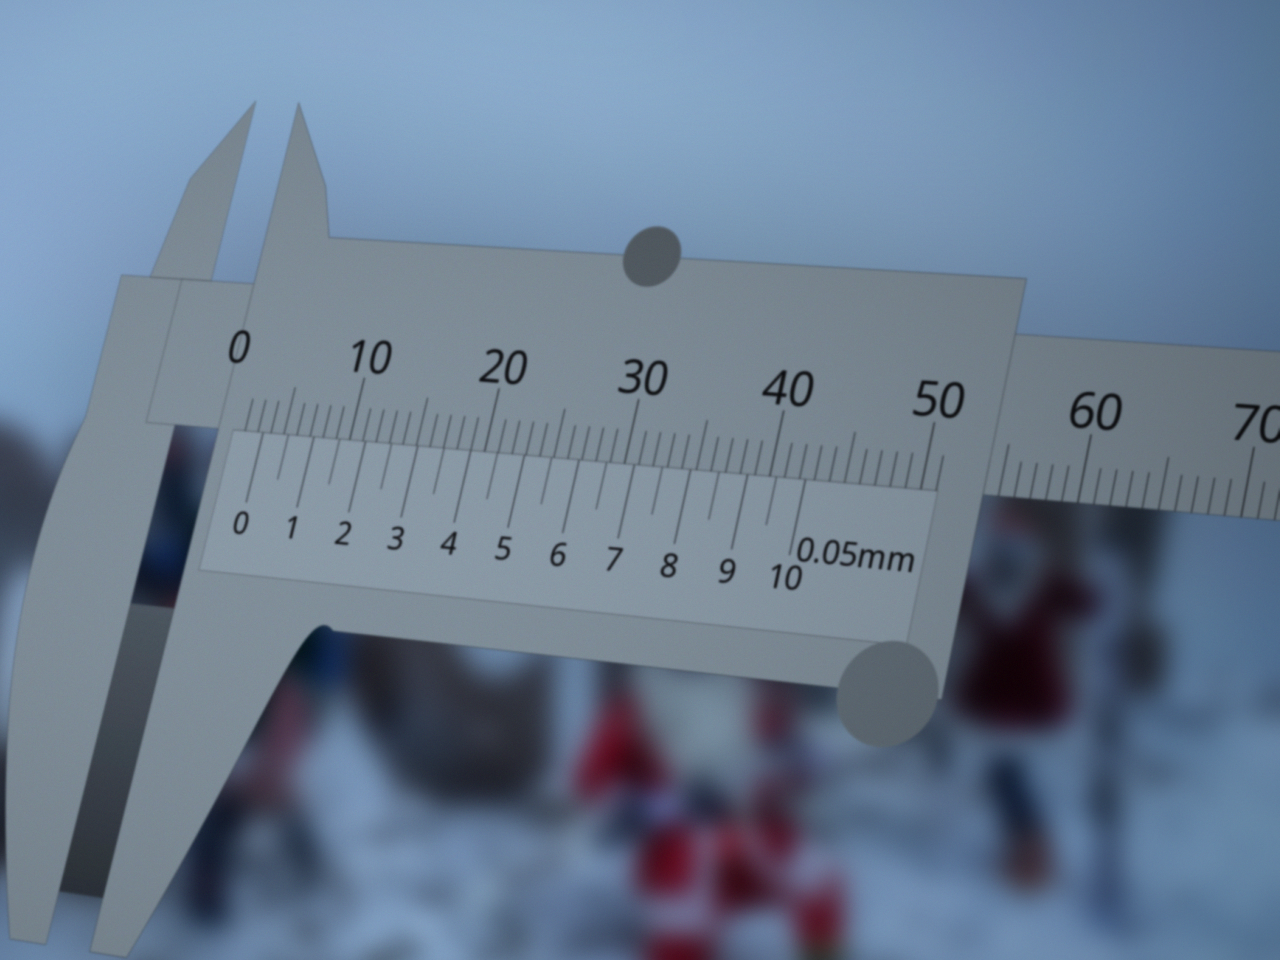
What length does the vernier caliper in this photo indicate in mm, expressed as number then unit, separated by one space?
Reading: 3.4 mm
